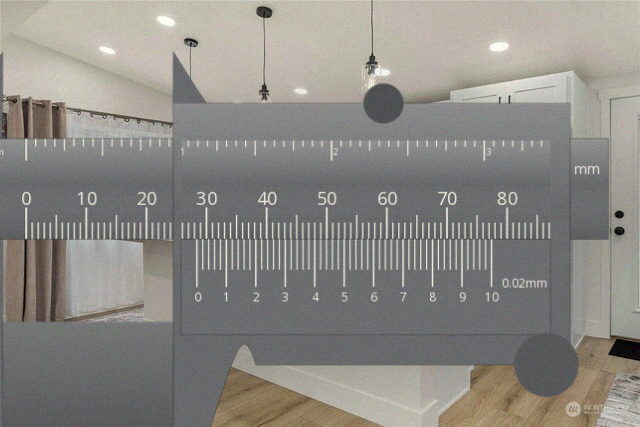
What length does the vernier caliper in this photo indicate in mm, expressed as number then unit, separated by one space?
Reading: 28.4 mm
